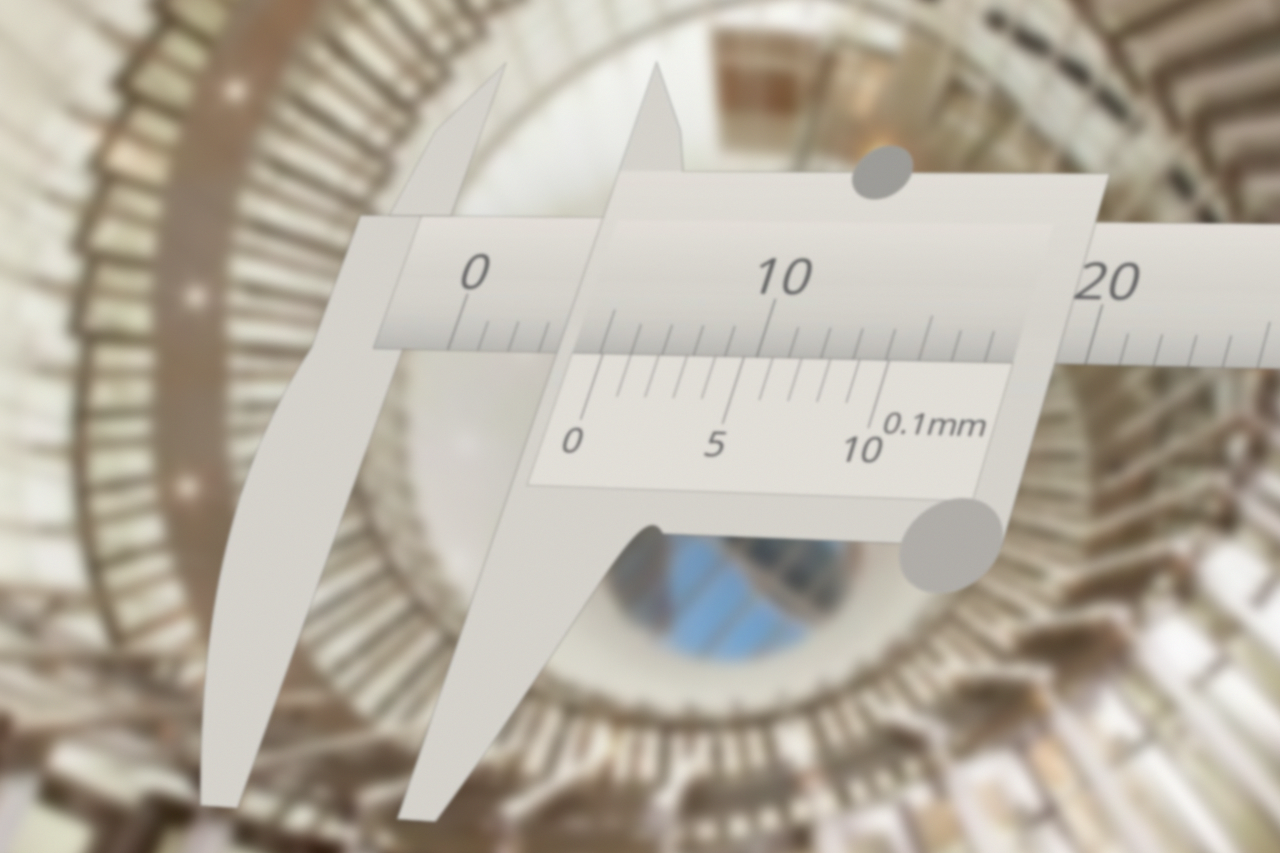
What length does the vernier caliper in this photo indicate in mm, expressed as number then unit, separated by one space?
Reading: 5.1 mm
